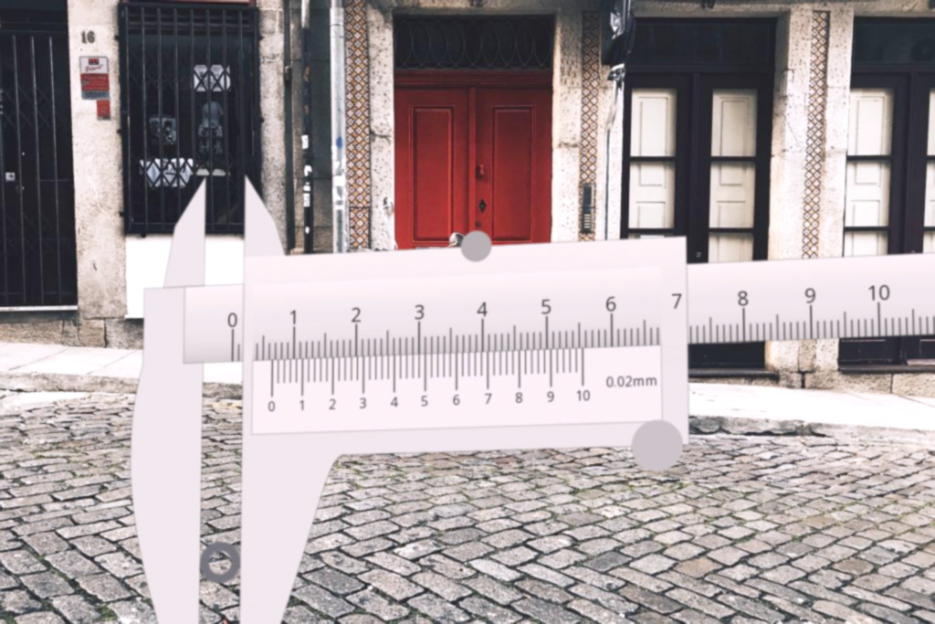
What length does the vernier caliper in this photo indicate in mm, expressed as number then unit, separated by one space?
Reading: 6.5 mm
